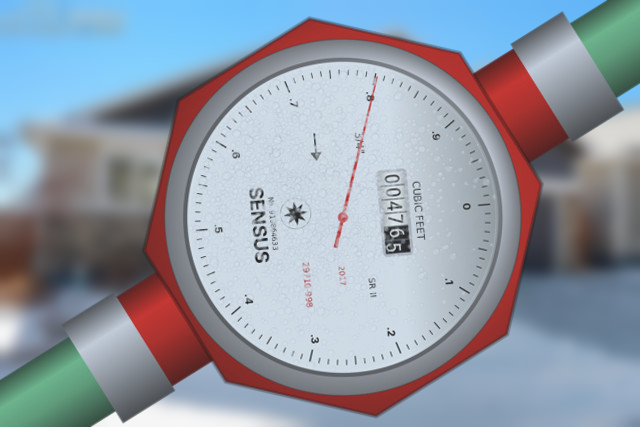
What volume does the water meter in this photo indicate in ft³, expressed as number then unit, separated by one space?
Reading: 4764.80 ft³
